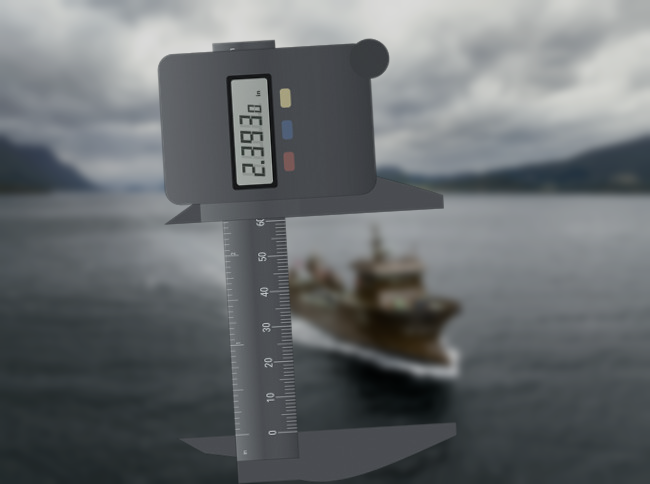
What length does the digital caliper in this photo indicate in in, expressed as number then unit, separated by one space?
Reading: 2.3930 in
